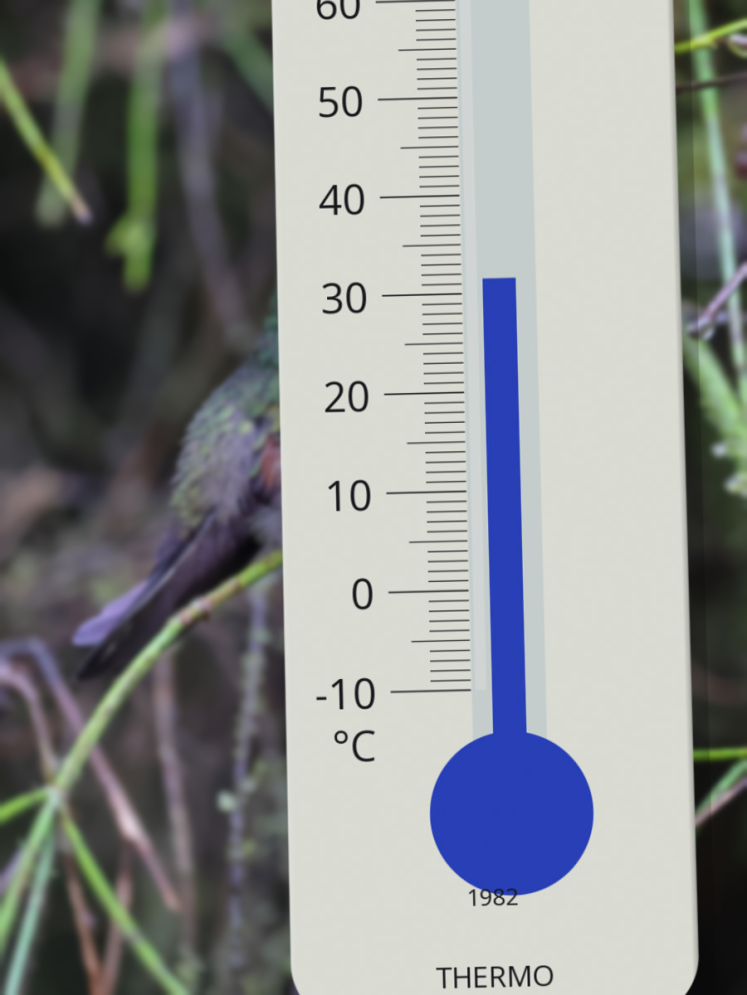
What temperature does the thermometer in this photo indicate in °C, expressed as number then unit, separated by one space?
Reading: 31.5 °C
